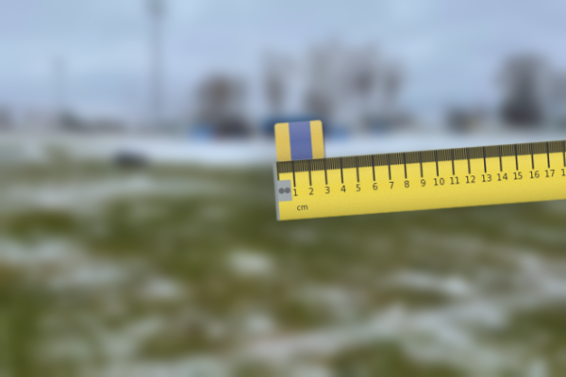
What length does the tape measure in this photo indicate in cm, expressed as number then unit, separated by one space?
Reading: 3 cm
